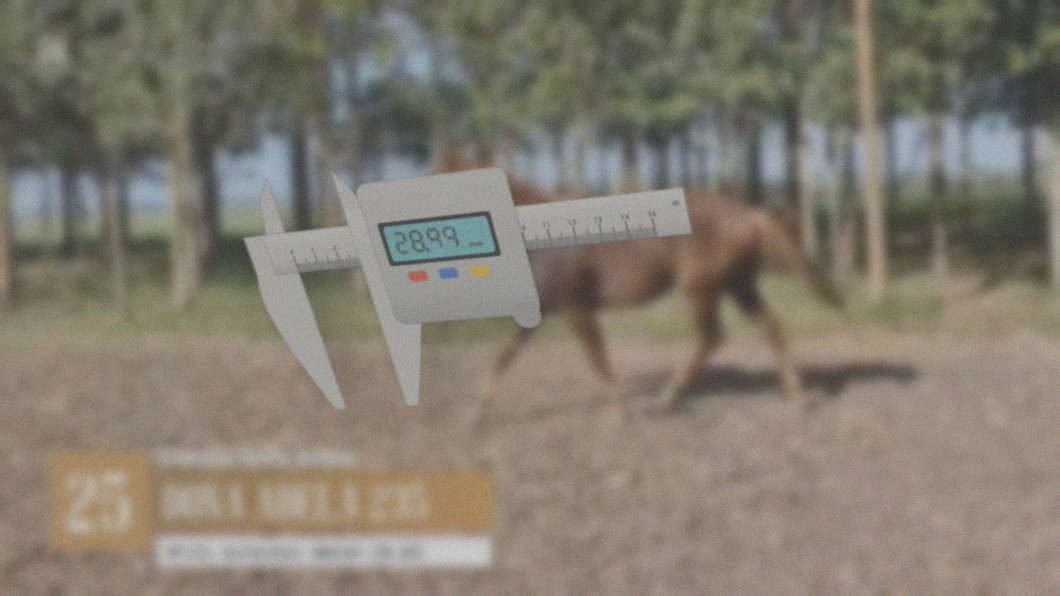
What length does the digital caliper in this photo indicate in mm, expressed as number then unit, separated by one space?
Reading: 28.99 mm
